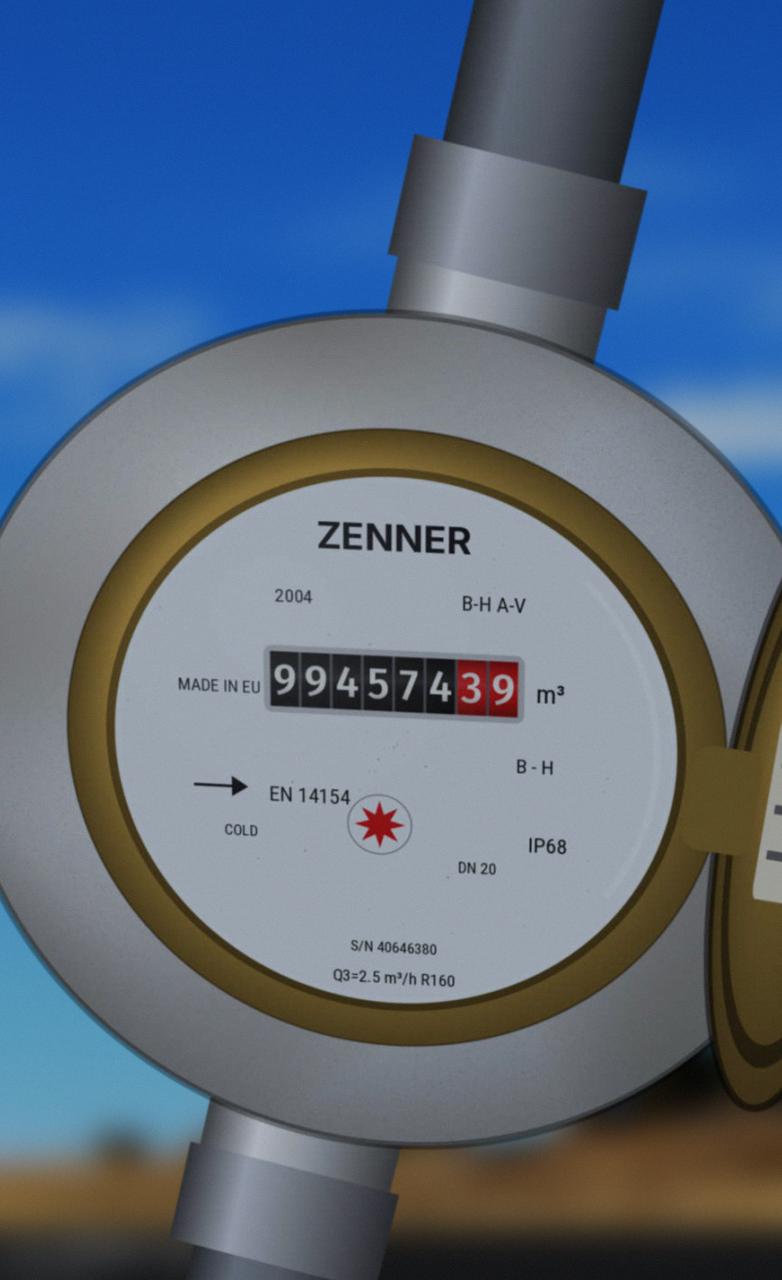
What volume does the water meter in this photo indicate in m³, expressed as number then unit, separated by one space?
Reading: 994574.39 m³
